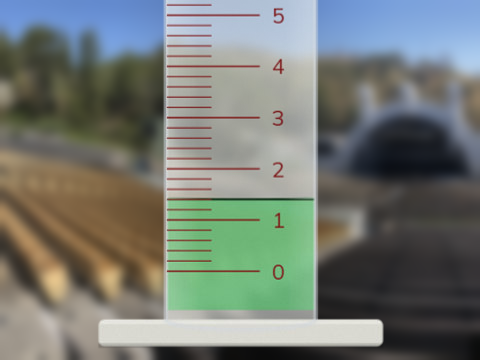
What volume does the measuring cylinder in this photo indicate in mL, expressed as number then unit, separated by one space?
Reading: 1.4 mL
